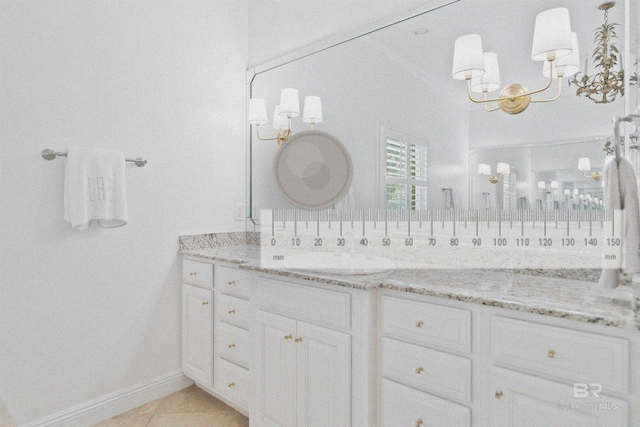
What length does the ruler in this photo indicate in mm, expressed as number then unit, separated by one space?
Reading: 35 mm
